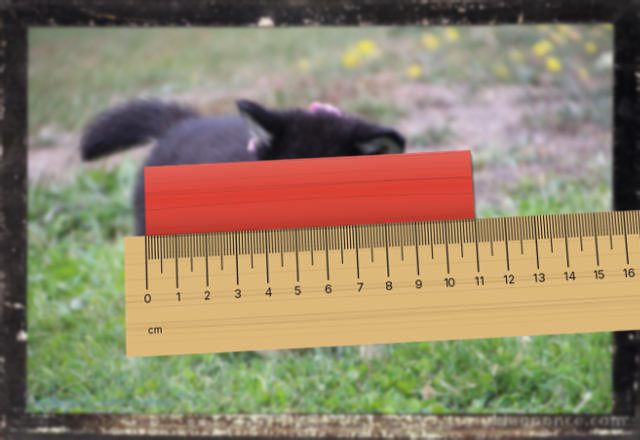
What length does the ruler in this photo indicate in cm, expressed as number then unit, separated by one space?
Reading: 11 cm
